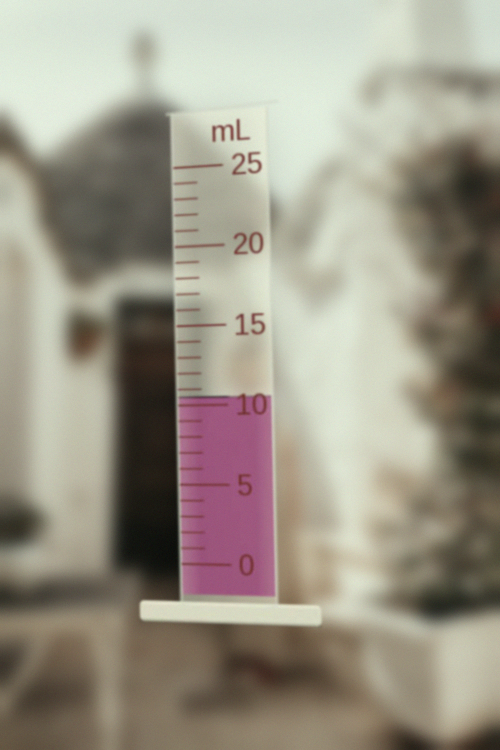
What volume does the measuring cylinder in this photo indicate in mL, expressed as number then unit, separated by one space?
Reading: 10.5 mL
